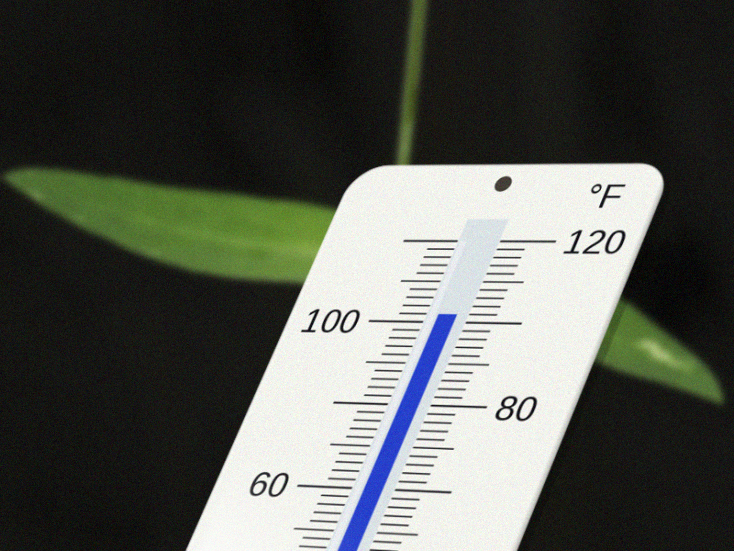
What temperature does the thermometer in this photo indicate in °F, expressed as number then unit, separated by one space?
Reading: 102 °F
